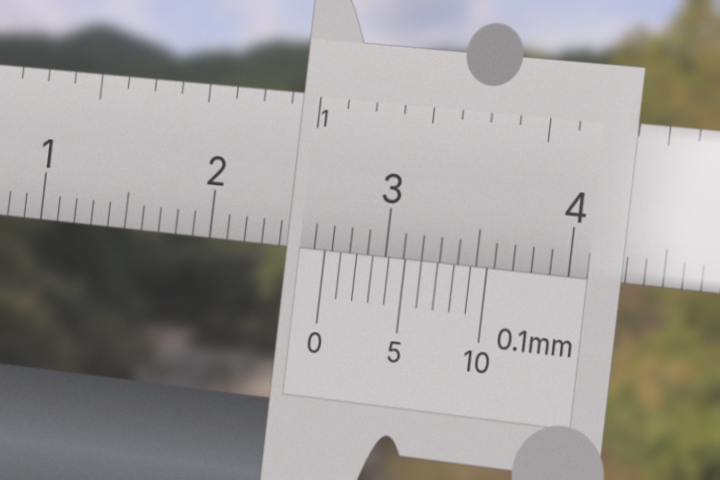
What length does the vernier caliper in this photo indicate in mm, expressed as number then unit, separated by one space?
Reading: 26.6 mm
